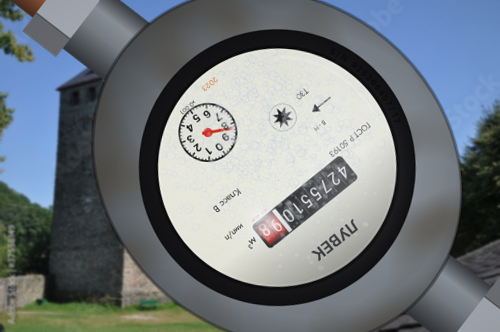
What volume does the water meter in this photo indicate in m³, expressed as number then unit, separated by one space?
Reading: 4275510.978 m³
